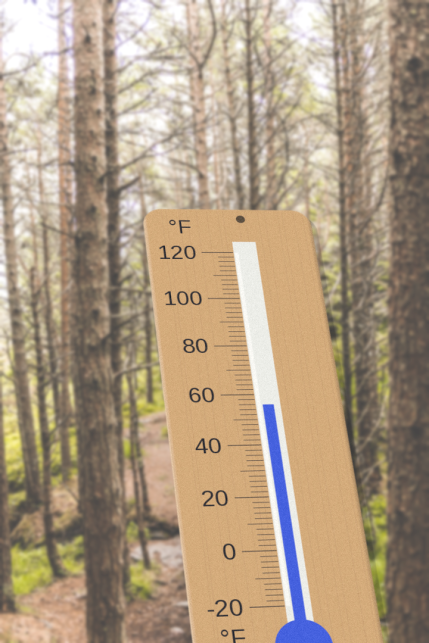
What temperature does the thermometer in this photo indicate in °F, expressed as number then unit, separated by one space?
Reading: 56 °F
